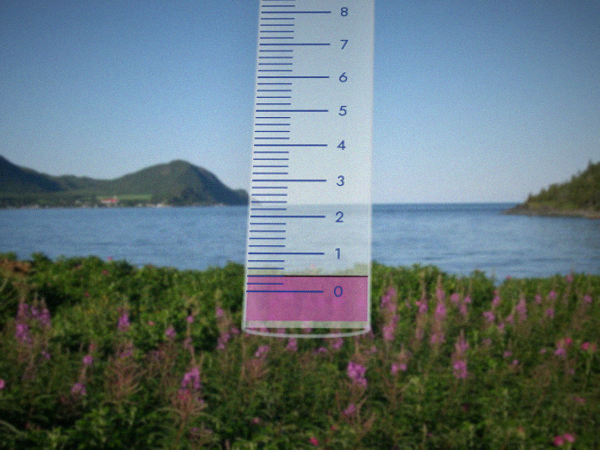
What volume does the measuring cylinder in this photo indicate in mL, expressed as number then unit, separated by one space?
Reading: 0.4 mL
